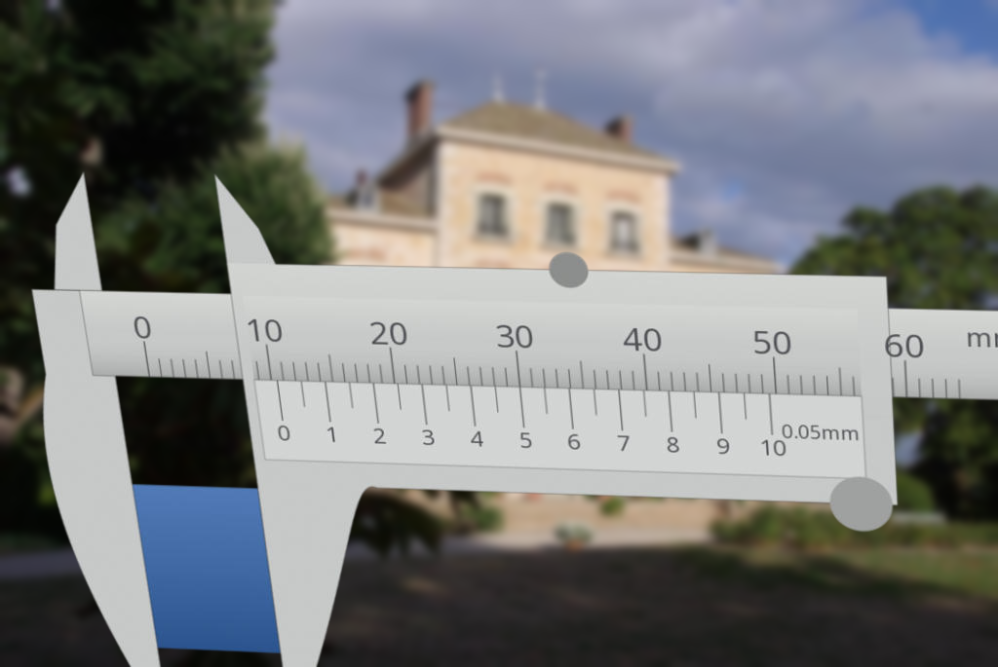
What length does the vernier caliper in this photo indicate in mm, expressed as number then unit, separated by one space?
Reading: 10.5 mm
